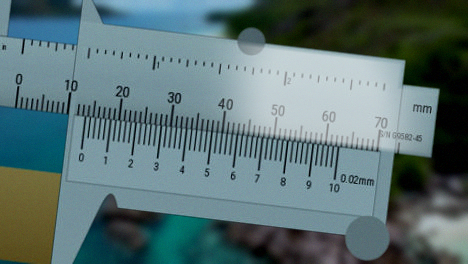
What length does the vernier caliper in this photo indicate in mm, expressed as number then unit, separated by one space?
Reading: 13.5 mm
